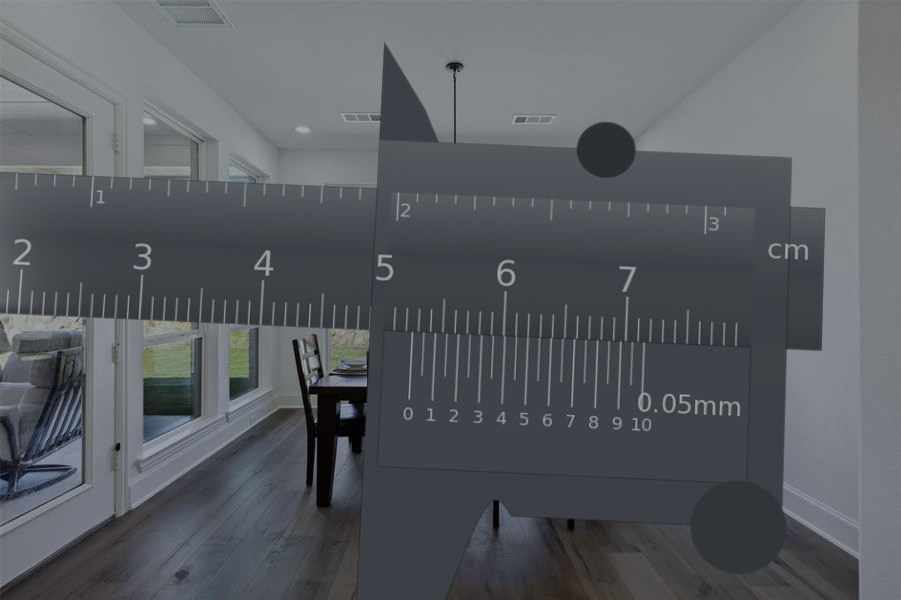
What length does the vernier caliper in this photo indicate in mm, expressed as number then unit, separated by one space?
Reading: 52.5 mm
